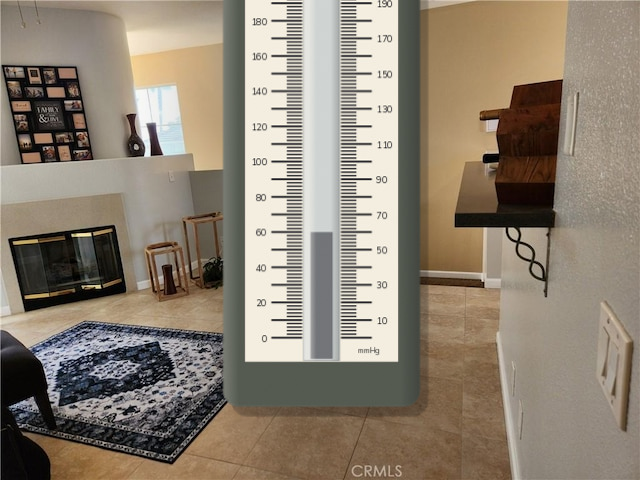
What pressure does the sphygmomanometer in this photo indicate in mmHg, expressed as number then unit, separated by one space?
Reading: 60 mmHg
